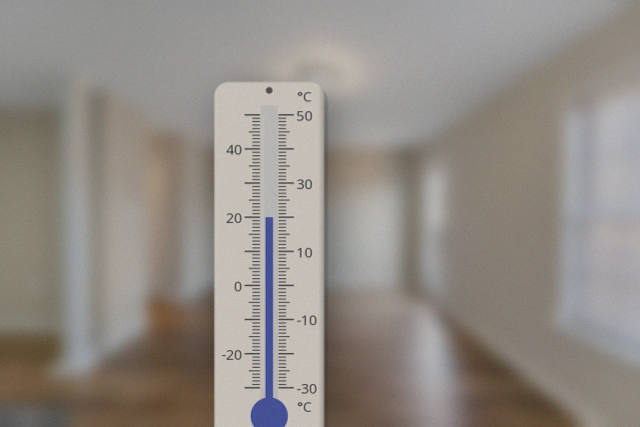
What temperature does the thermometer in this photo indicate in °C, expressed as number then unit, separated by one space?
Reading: 20 °C
